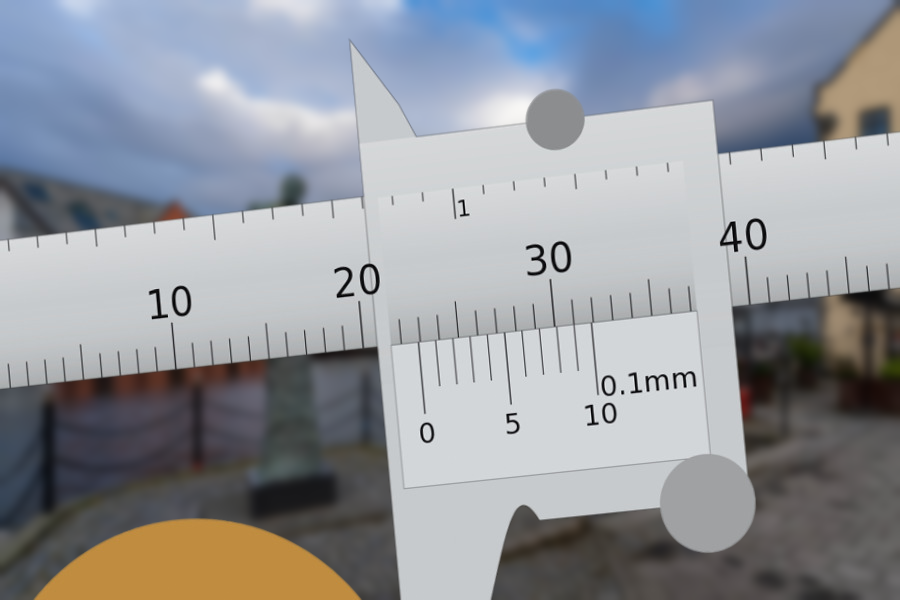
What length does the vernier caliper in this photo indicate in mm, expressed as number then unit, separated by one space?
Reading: 22.9 mm
